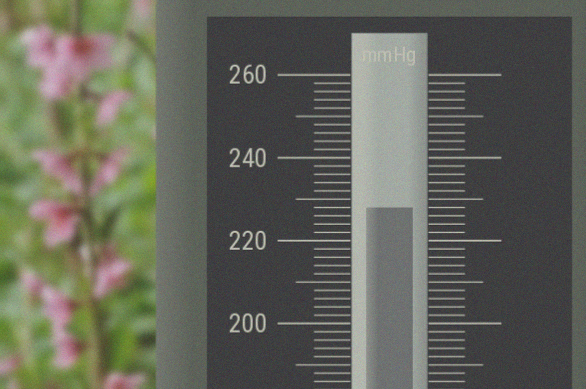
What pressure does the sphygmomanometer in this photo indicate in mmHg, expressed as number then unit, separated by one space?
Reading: 228 mmHg
